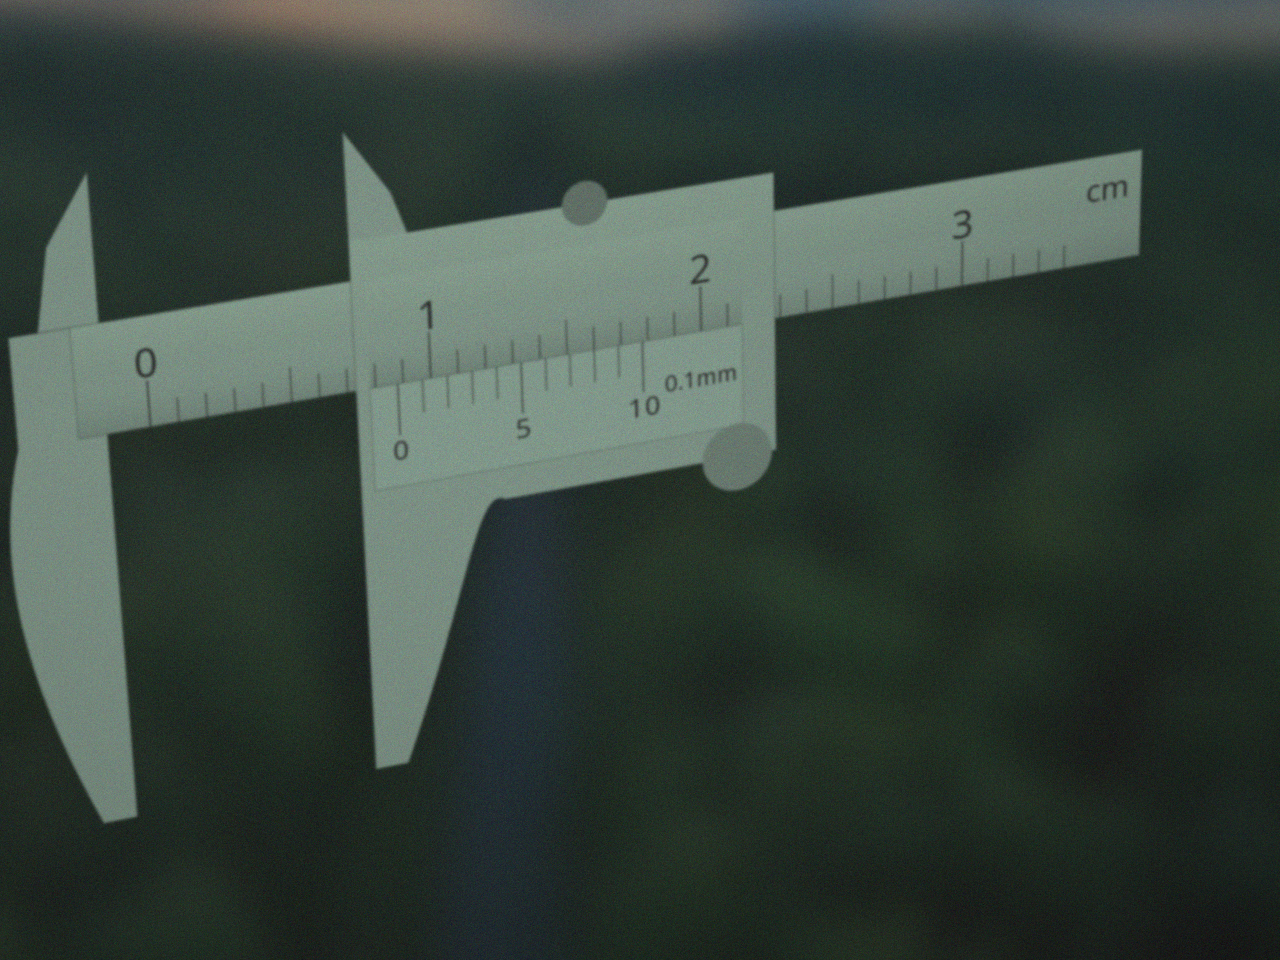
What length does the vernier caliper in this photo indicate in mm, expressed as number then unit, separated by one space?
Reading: 8.8 mm
